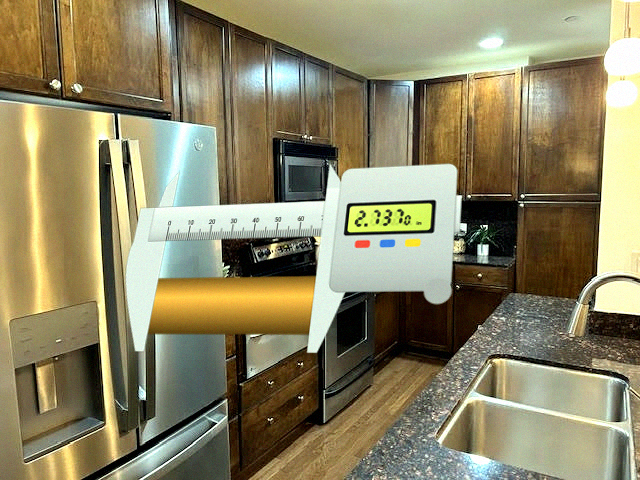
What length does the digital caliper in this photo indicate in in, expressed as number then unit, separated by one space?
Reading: 2.7370 in
